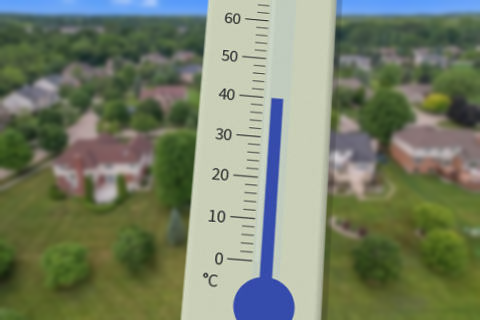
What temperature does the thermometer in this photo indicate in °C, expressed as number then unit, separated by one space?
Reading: 40 °C
